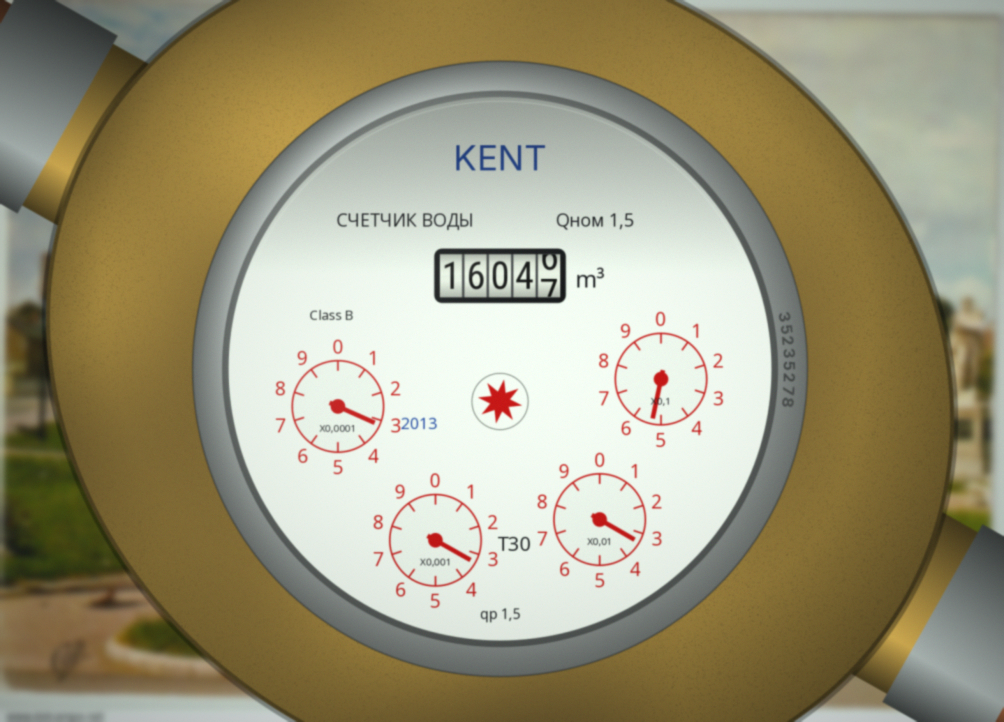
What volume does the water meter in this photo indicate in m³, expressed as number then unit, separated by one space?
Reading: 16046.5333 m³
